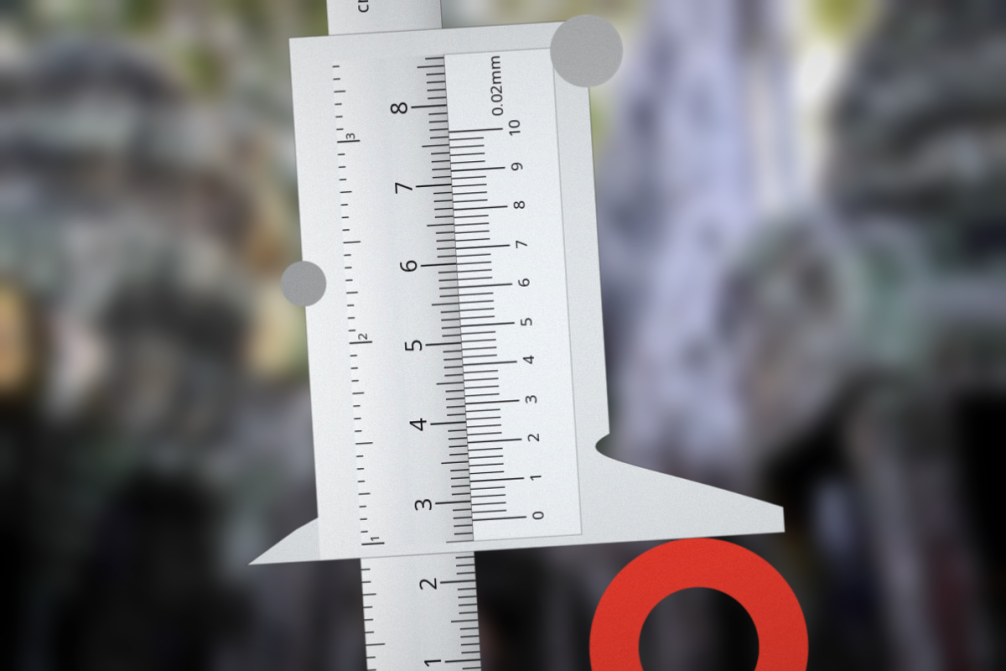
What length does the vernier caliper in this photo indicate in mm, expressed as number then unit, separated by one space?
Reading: 27.6 mm
